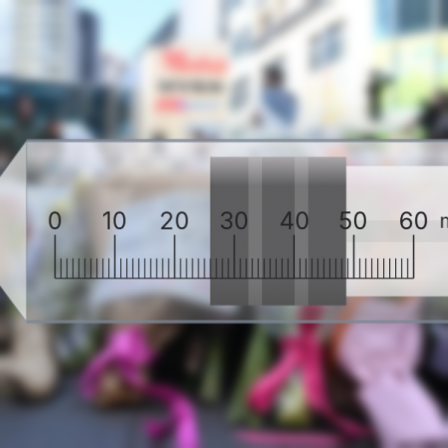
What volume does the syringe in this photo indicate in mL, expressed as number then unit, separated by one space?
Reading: 26 mL
